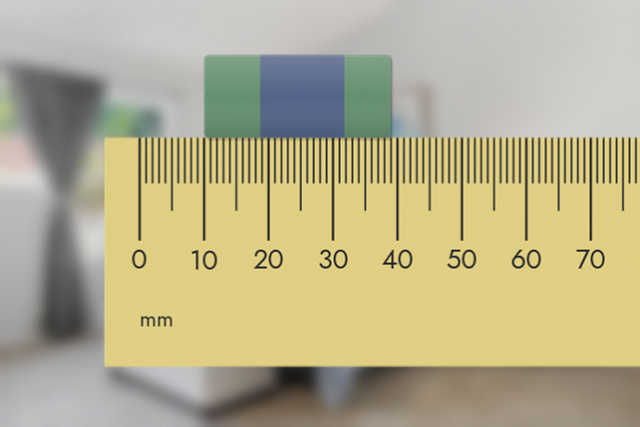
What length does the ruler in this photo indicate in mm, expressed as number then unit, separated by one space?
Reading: 29 mm
